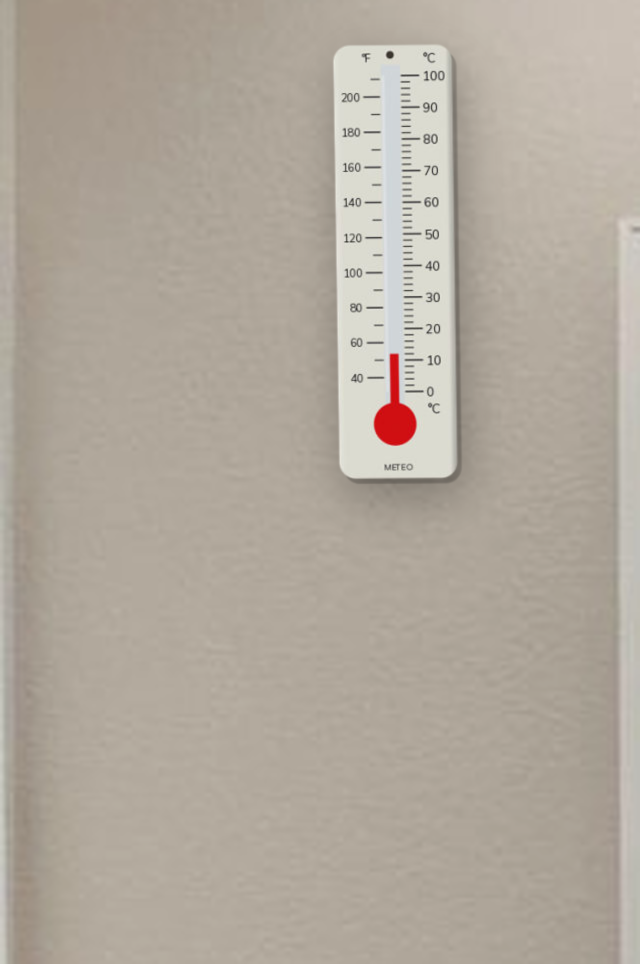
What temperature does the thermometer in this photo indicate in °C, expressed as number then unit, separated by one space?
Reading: 12 °C
